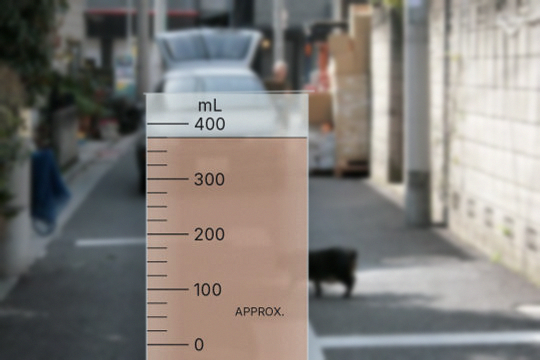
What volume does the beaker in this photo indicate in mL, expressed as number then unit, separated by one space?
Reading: 375 mL
